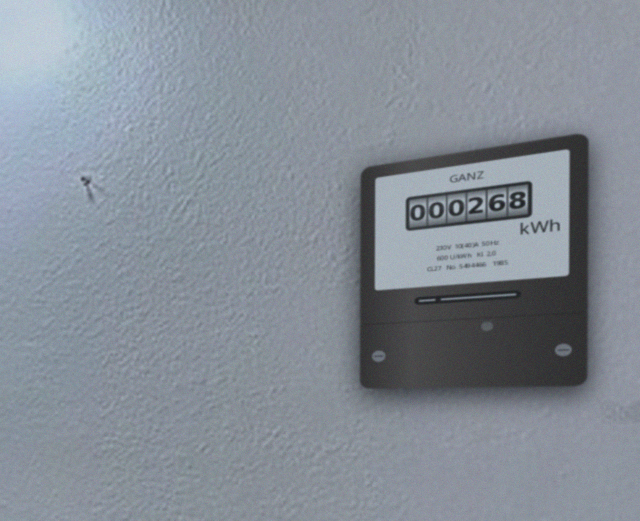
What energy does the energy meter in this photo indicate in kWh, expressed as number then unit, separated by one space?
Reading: 268 kWh
